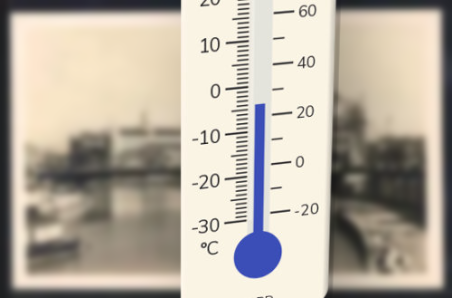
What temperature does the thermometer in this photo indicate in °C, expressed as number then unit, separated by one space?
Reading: -4 °C
